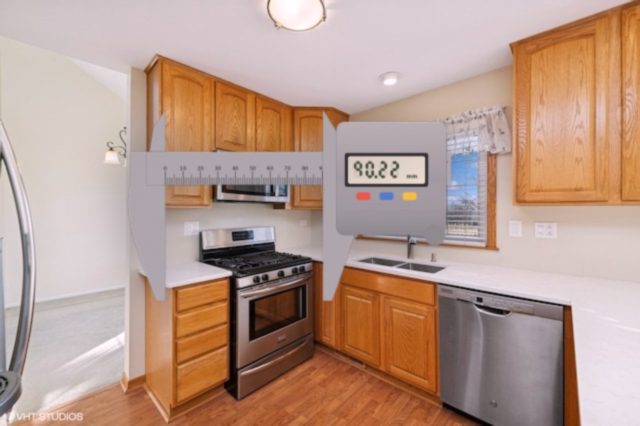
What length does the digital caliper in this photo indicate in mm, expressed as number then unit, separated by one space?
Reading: 90.22 mm
